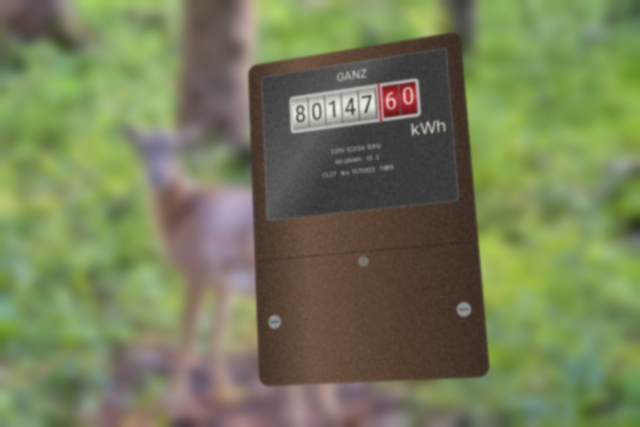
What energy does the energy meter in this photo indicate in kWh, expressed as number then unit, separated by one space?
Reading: 80147.60 kWh
